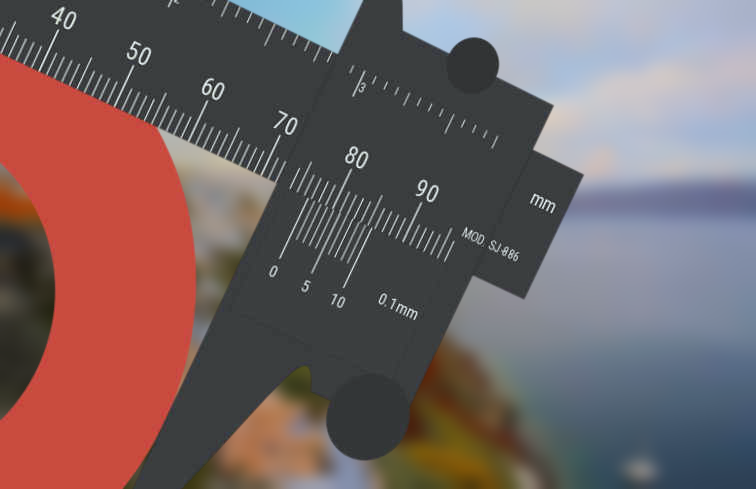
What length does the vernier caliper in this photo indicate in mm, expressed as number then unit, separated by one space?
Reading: 76.6 mm
